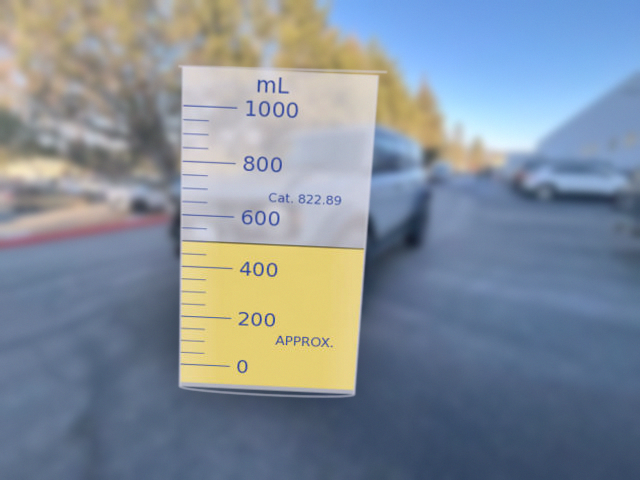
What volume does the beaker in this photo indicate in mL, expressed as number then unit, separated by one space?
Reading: 500 mL
